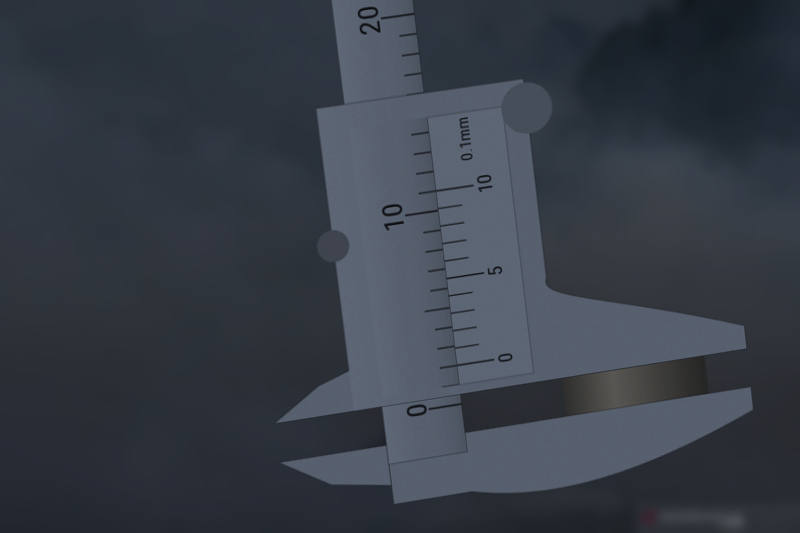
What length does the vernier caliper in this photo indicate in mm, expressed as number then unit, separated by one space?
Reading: 2.0 mm
